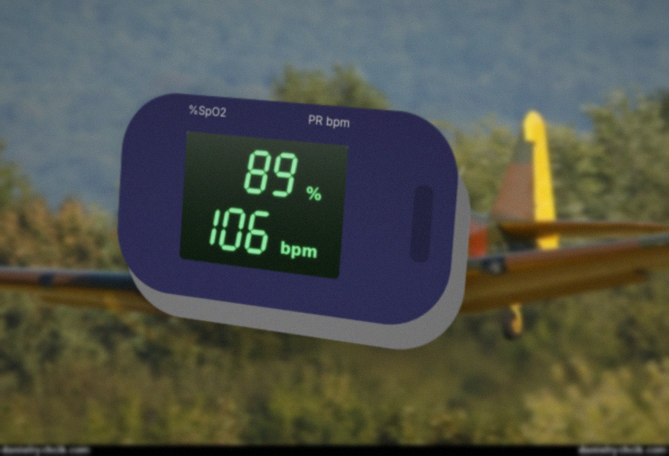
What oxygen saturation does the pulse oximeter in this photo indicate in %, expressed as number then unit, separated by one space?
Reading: 89 %
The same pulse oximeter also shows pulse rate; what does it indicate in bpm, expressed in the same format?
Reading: 106 bpm
